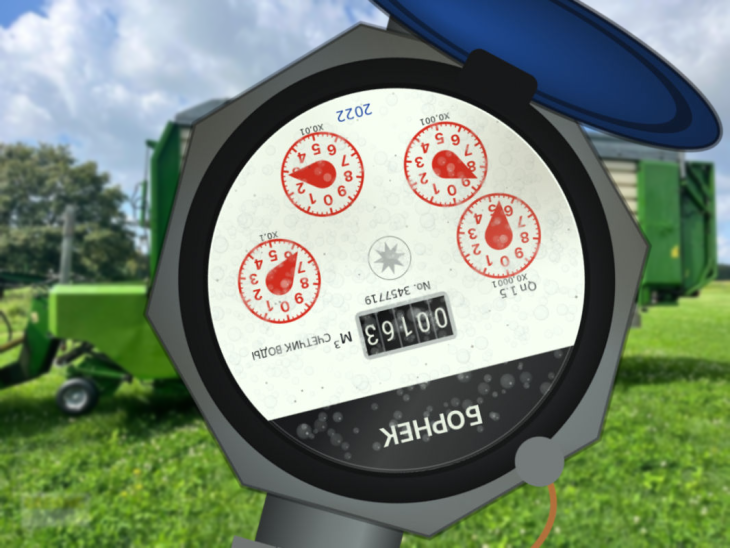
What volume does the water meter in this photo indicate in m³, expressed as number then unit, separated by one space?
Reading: 163.6285 m³
